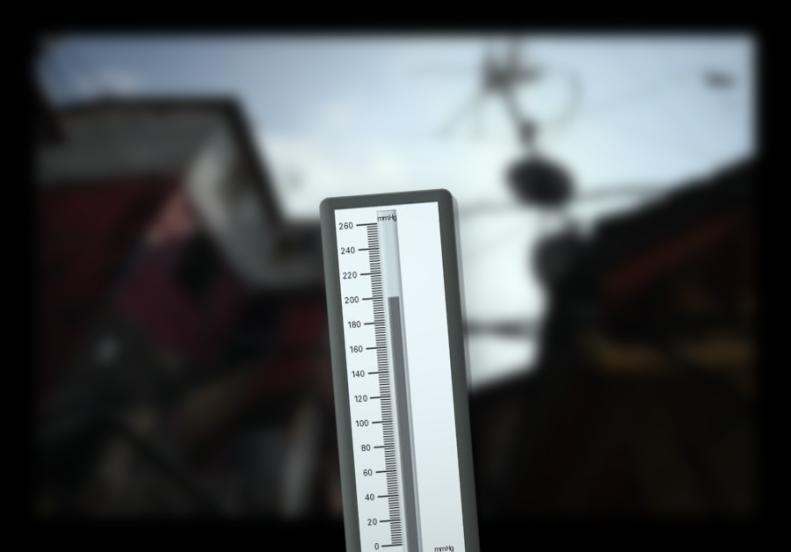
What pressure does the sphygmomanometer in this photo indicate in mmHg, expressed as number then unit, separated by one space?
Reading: 200 mmHg
